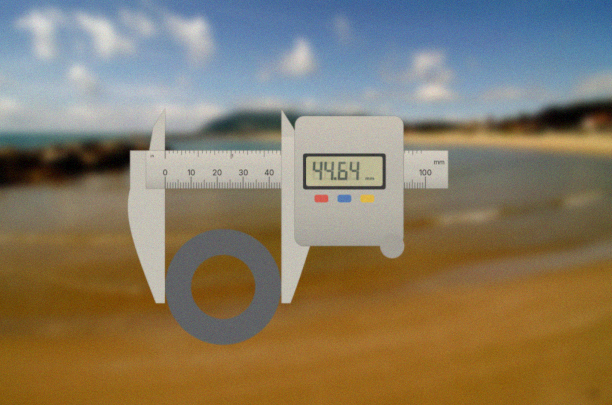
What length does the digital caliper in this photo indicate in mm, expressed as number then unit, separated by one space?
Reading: 44.64 mm
